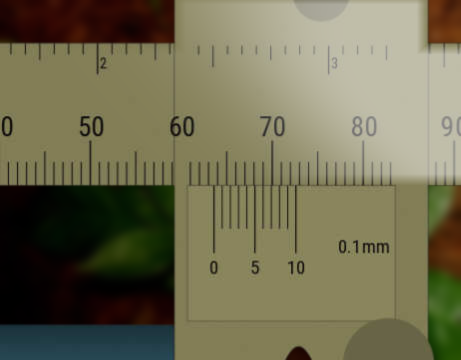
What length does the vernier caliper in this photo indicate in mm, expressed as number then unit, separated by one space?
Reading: 63.6 mm
